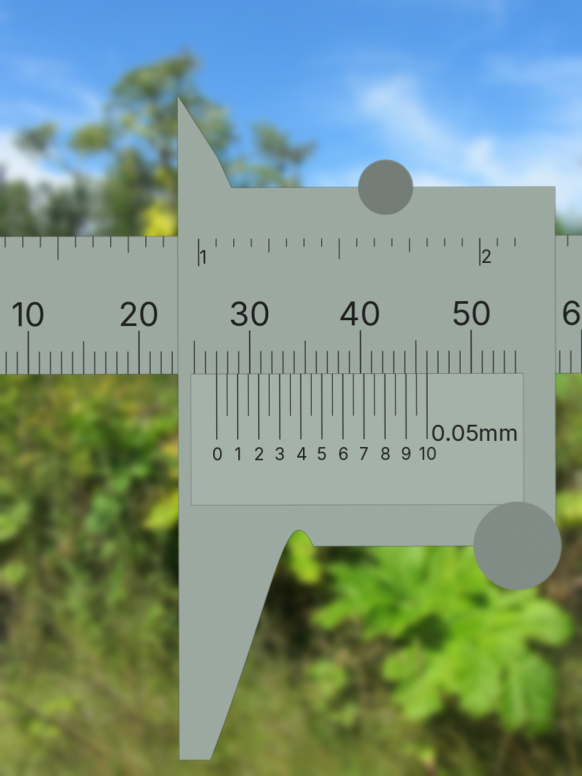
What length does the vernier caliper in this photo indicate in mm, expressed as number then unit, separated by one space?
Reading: 27.0 mm
